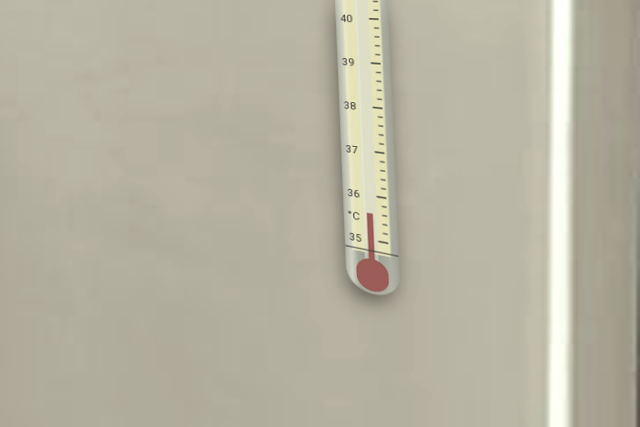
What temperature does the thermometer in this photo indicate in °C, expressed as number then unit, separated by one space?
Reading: 35.6 °C
